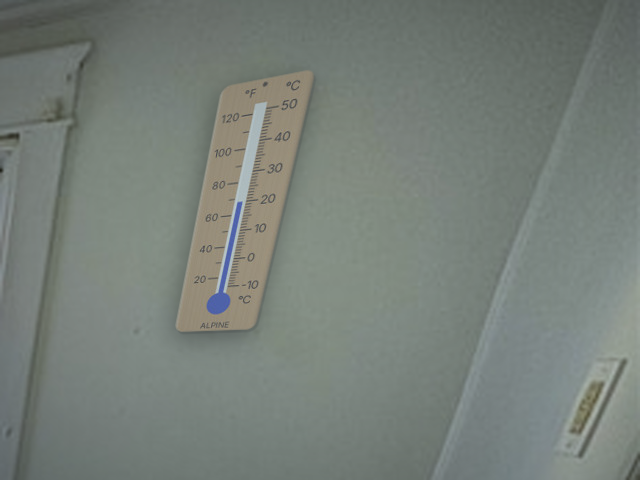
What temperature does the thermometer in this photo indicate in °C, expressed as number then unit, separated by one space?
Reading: 20 °C
